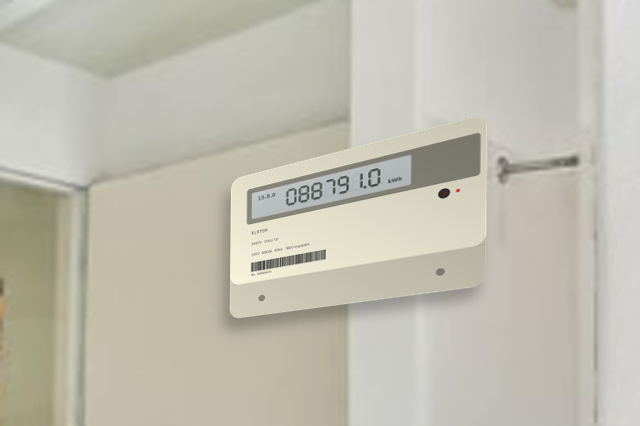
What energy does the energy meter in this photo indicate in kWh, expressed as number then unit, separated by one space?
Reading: 88791.0 kWh
